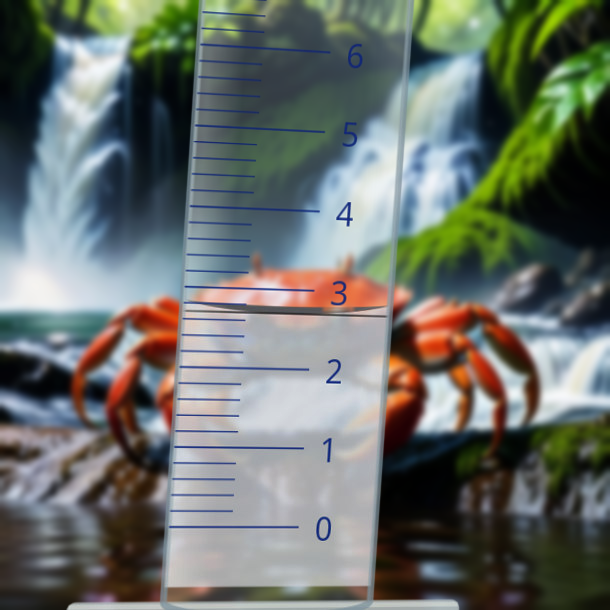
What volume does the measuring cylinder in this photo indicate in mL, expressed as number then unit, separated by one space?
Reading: 2.7 mL
